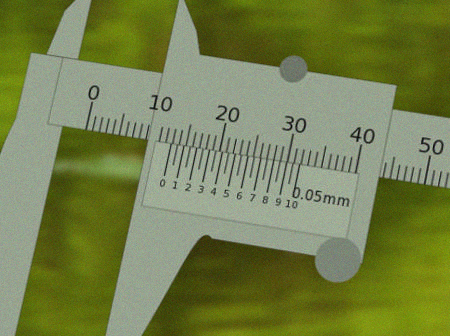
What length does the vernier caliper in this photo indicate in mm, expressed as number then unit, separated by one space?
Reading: 12.8 mm
